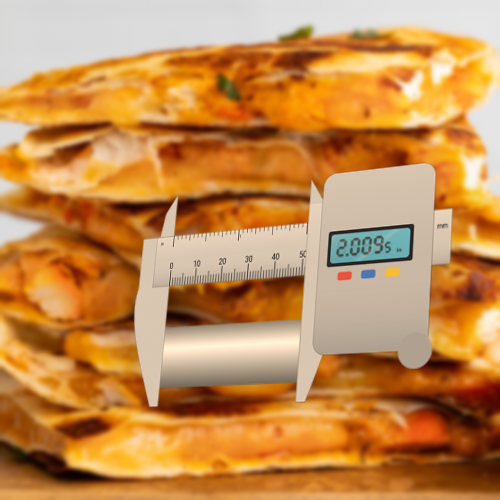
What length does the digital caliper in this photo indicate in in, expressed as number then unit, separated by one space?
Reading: 2.0095 in
